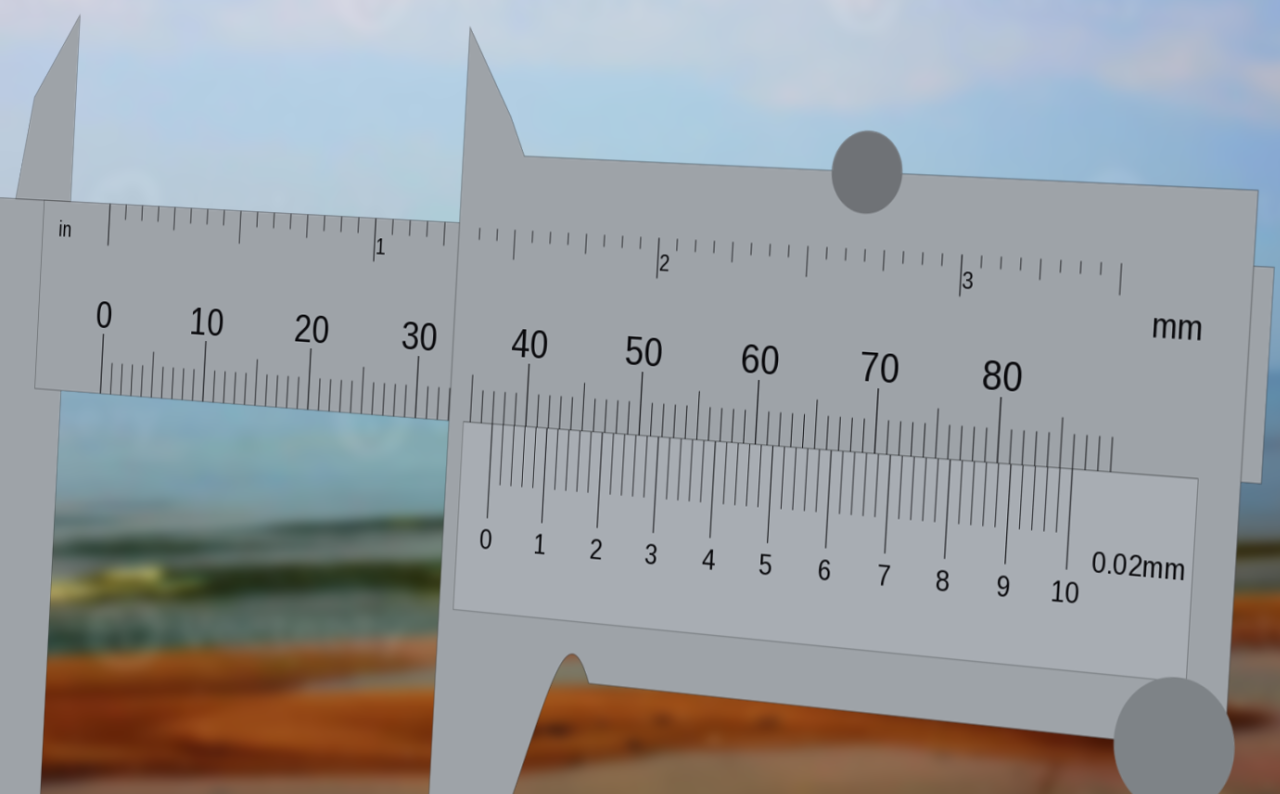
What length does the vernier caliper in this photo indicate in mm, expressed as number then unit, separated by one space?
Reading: 37.0 mm
